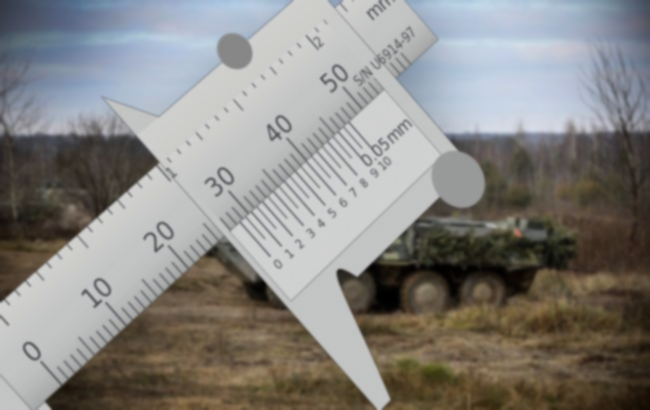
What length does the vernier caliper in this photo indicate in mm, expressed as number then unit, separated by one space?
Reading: 28.5 mm
